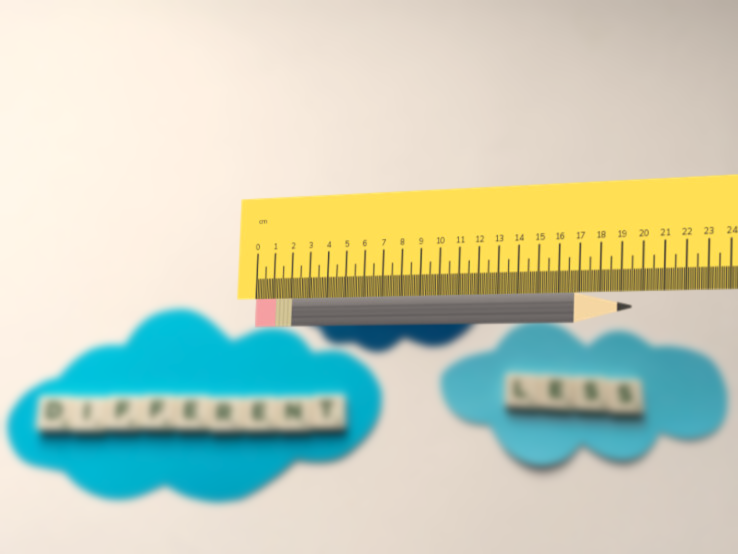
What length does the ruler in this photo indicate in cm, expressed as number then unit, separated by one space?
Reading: 19.5 cm
